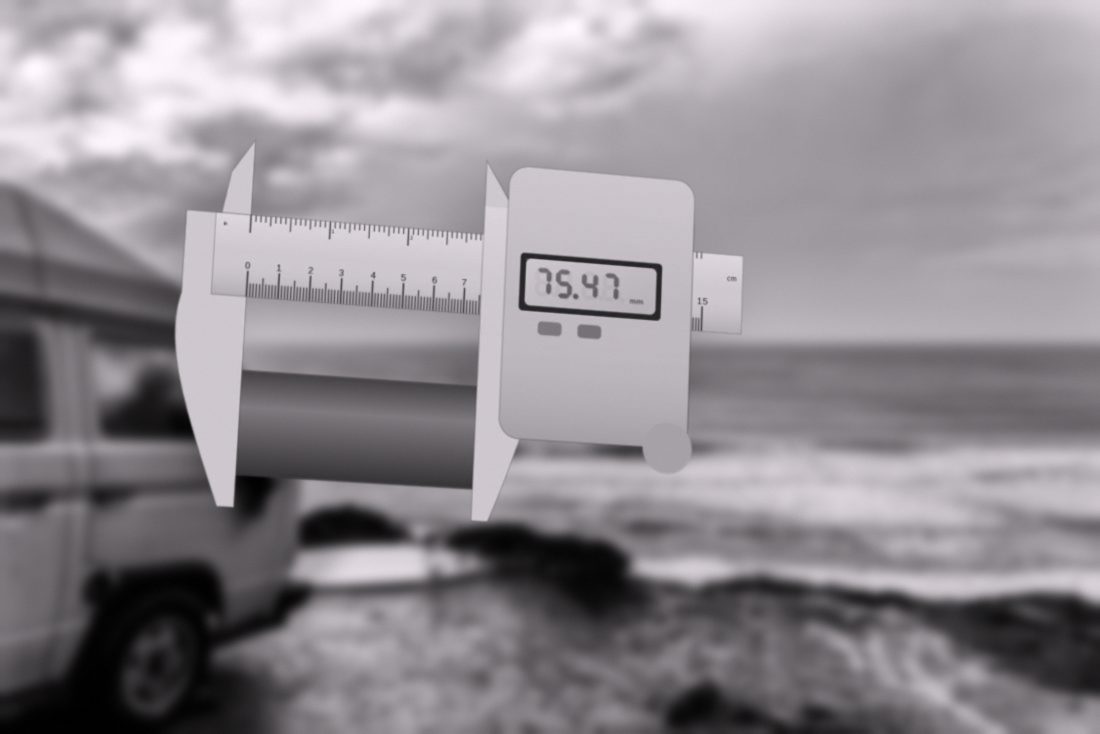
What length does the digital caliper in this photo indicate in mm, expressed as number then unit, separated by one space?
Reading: 75.47 mm
